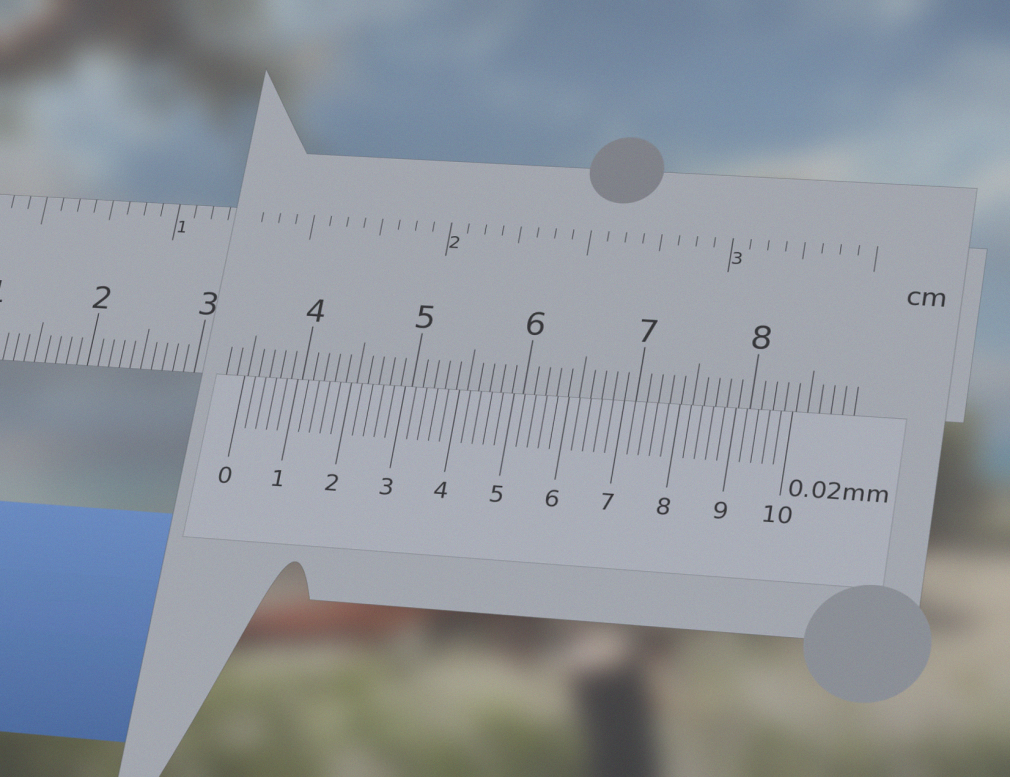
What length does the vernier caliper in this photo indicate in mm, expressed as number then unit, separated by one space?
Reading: 34.7 mm
